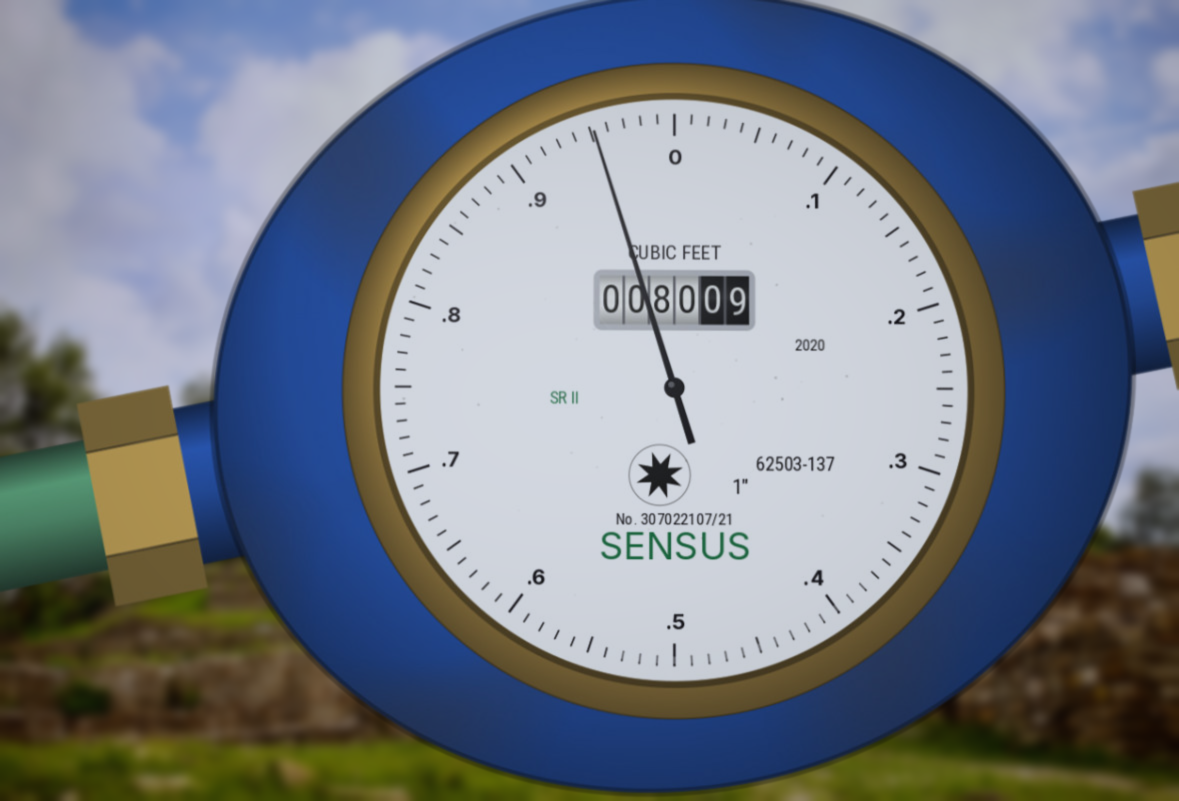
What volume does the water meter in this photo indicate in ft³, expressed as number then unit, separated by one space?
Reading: 8008.95 ft³
